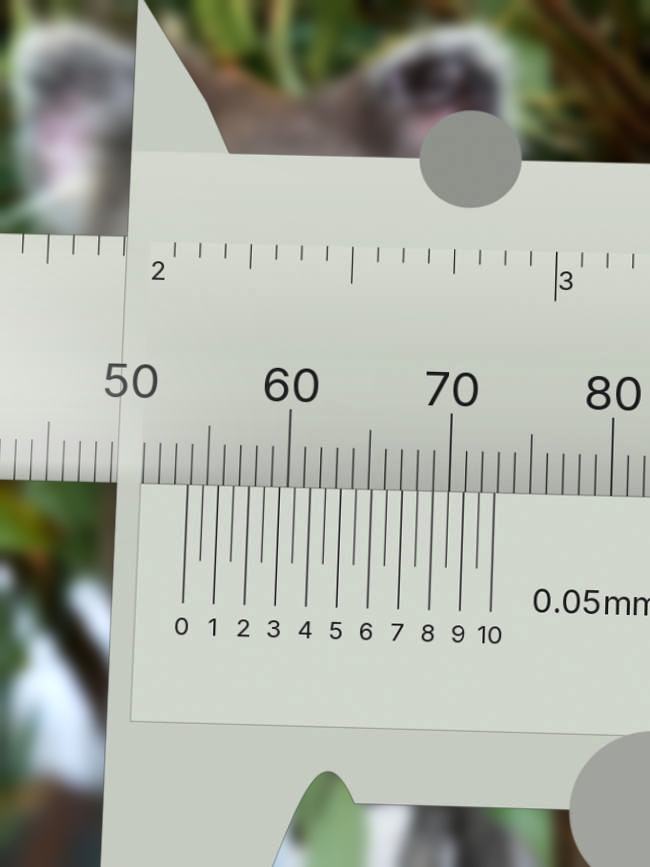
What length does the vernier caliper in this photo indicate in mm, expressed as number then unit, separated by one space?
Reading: 53.8 mm
